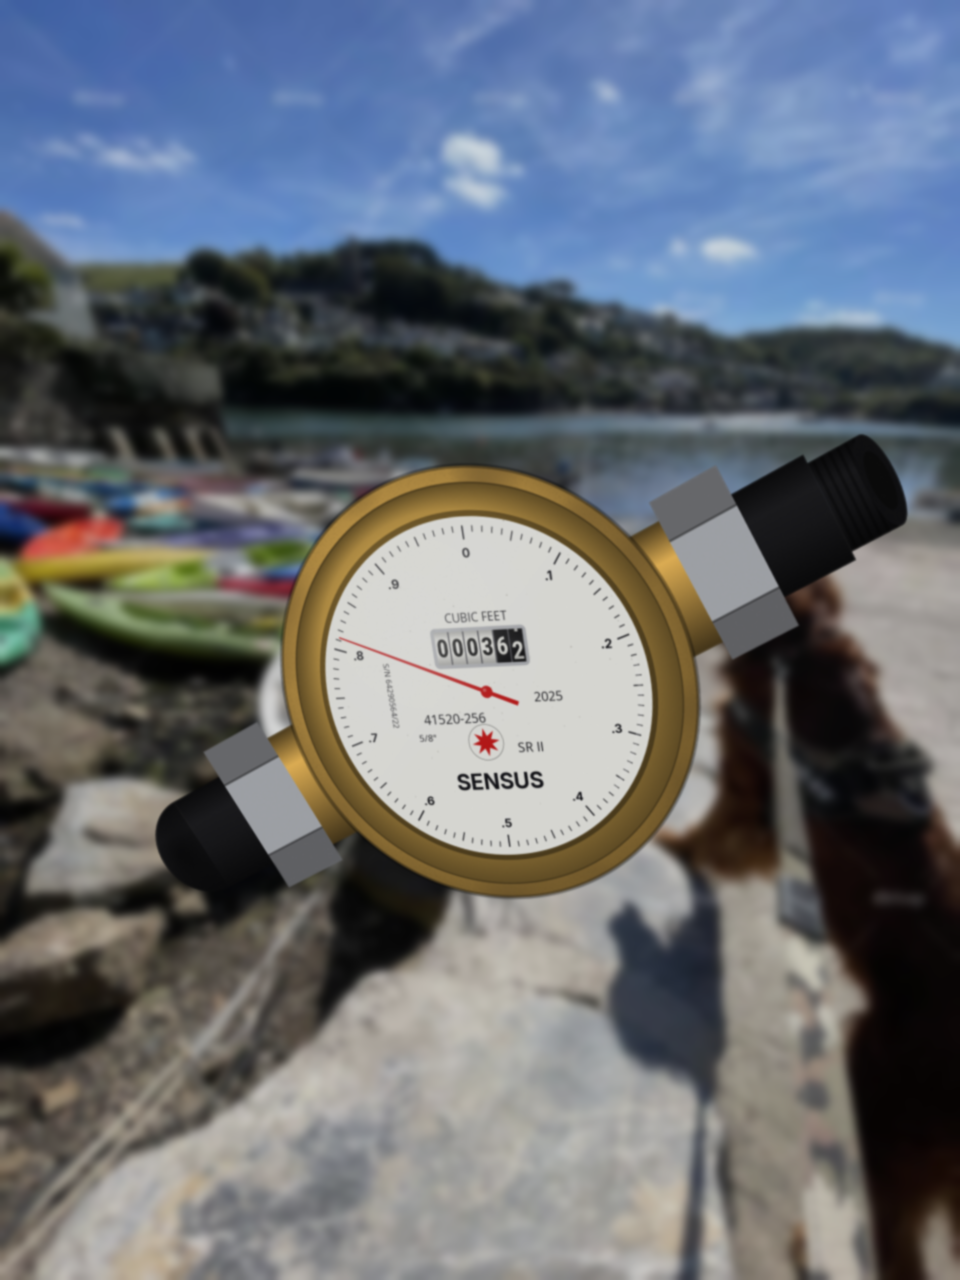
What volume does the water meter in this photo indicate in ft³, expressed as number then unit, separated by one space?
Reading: 361.81 ft³
